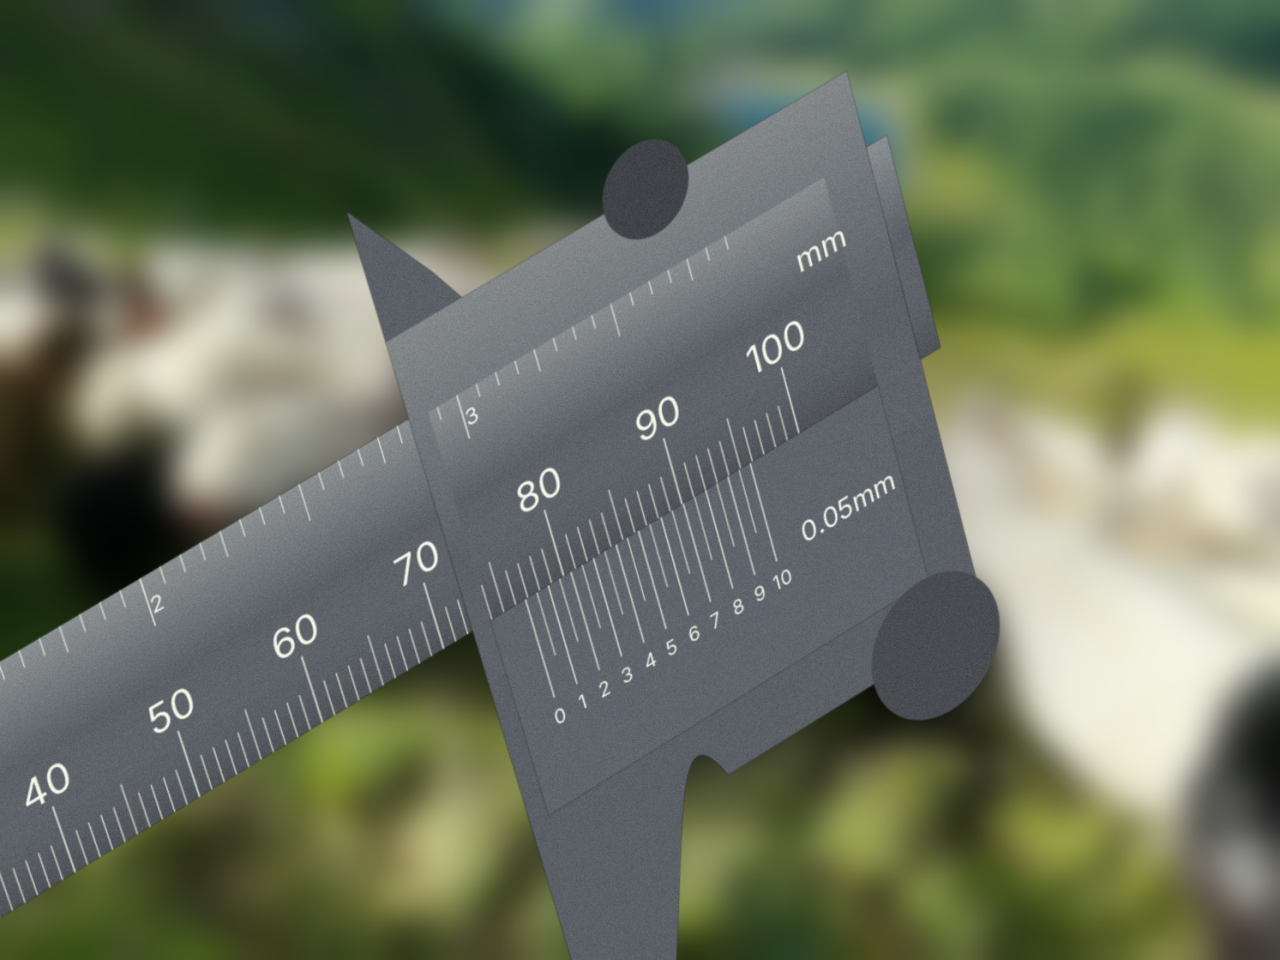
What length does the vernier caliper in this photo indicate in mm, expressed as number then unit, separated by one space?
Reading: 76.8 mm
